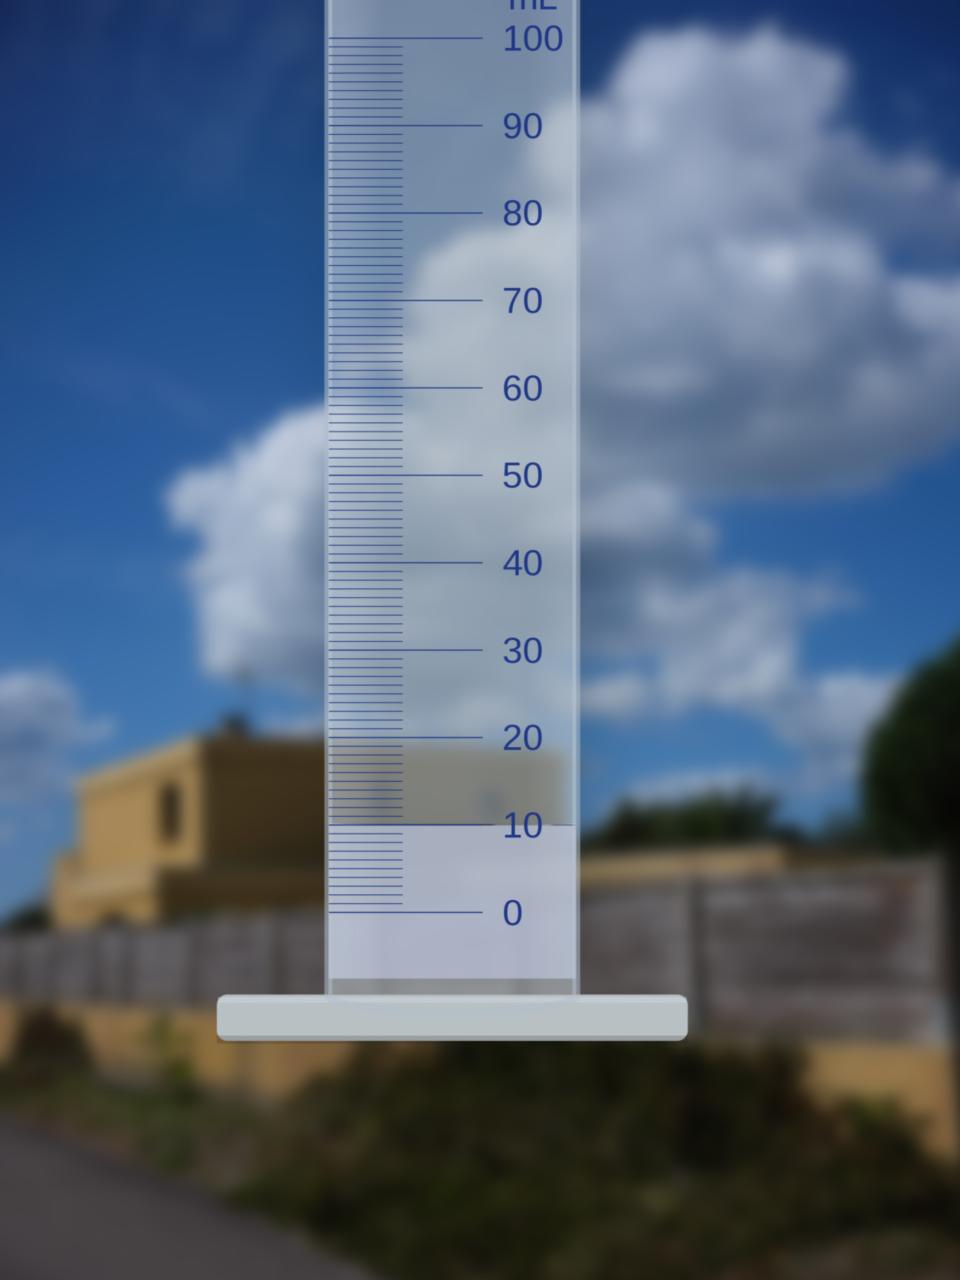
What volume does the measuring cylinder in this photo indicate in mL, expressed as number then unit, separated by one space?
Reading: 10 mL
